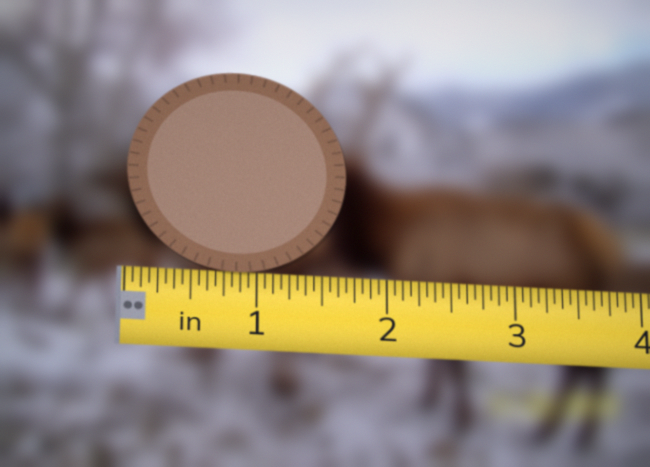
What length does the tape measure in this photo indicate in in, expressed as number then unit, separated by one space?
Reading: 1.6875 in
